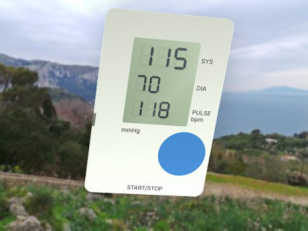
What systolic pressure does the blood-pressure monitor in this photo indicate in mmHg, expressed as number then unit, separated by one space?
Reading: 115 mmHg
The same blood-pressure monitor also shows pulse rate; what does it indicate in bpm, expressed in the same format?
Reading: 118 bpm
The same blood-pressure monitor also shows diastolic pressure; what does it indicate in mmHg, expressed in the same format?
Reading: 70 mmHg
